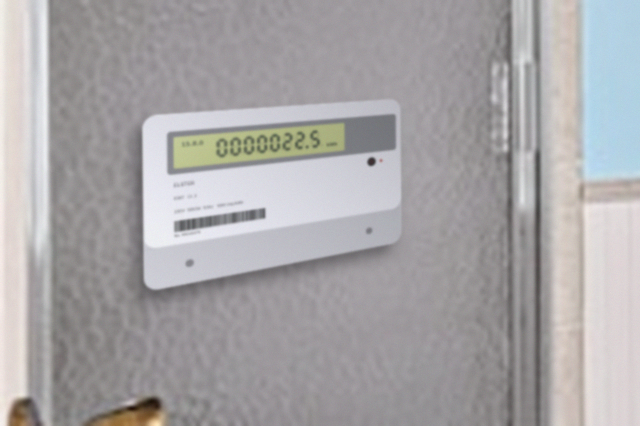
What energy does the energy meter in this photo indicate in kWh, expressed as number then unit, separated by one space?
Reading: 22.5 kWh
